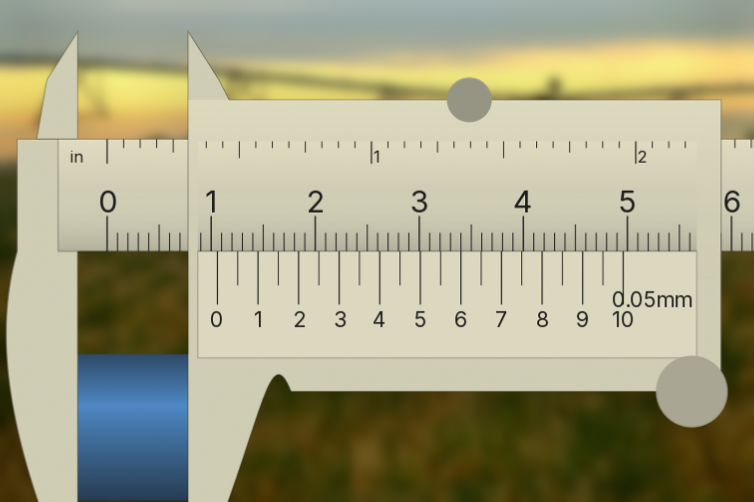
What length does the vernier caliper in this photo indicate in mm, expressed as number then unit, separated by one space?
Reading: 10.6 mm
